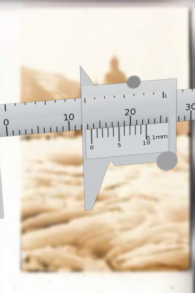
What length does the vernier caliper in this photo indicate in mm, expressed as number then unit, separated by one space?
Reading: 13.6 mm
